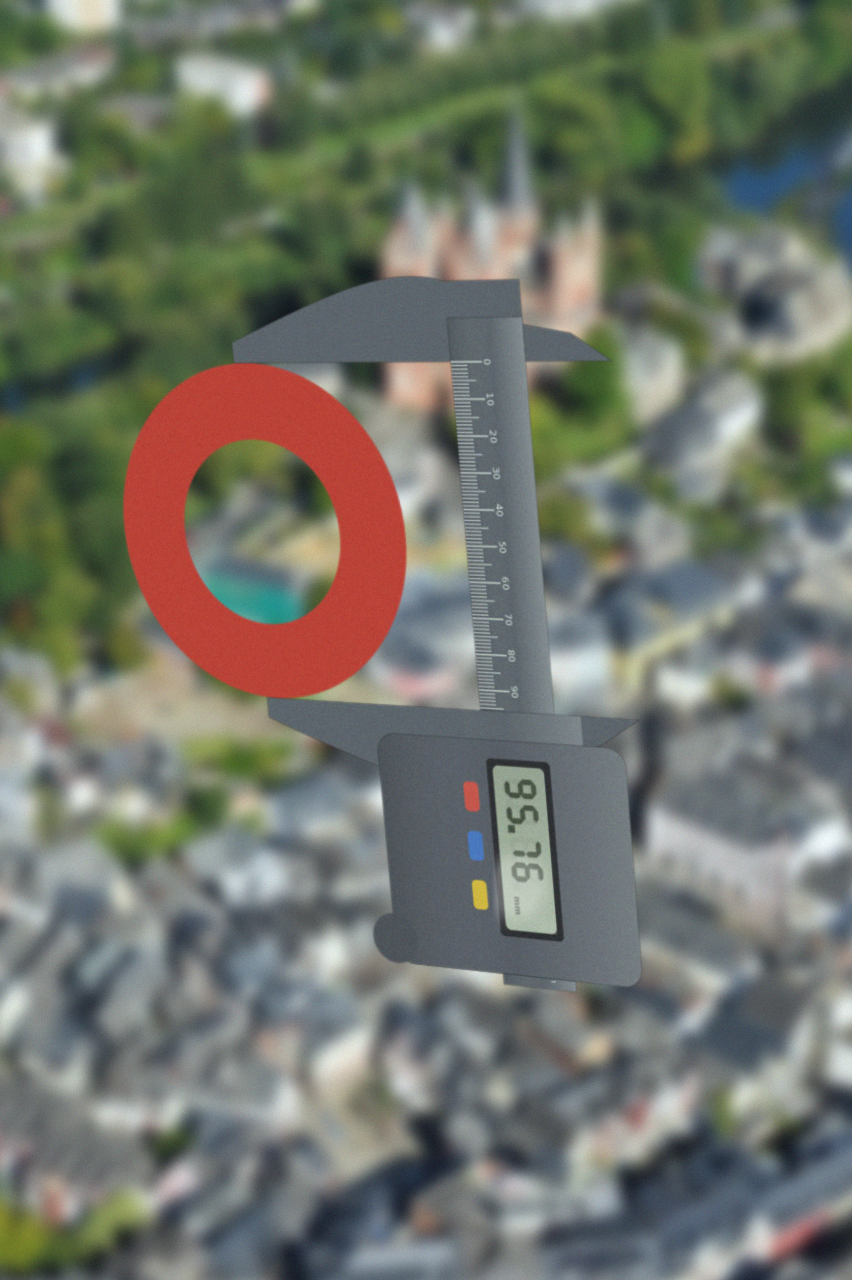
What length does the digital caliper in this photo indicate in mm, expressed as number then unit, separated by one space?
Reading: 95.76 mm
